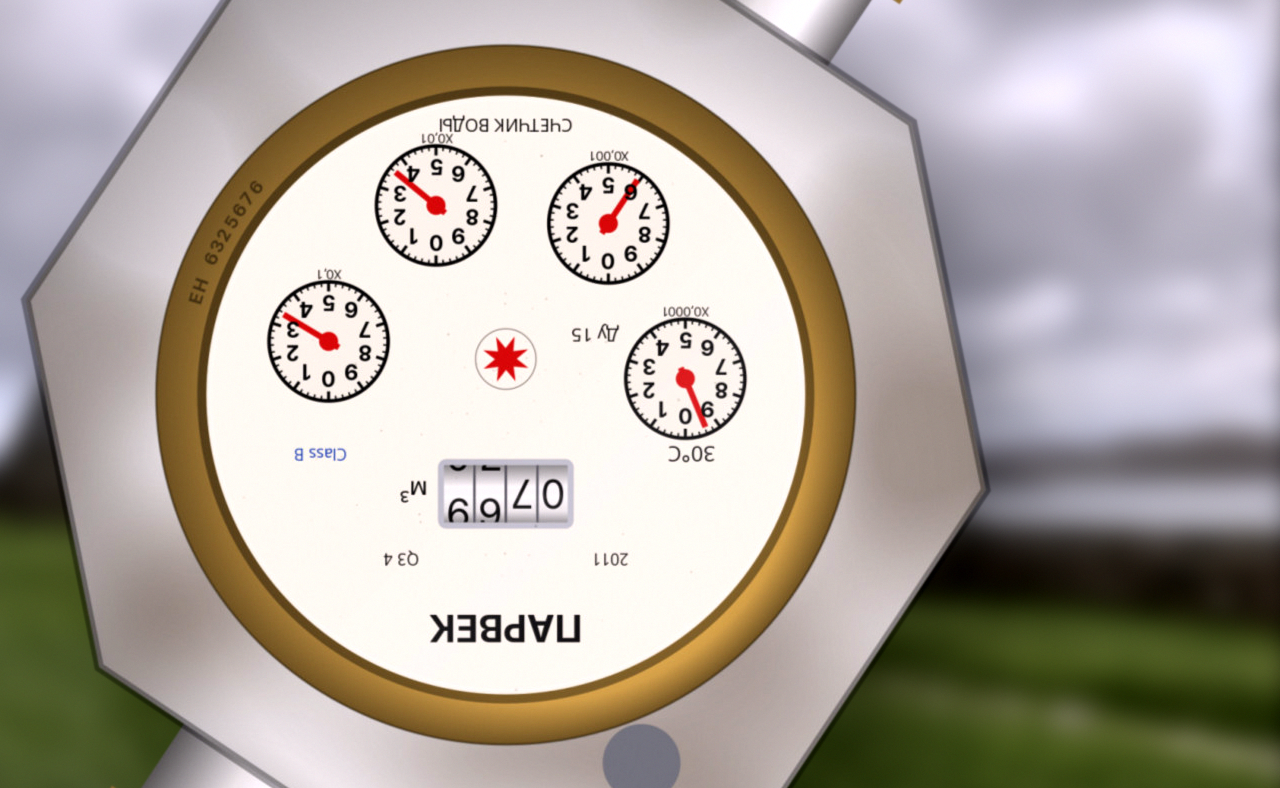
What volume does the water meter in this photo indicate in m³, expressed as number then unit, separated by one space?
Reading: 769.3359 m³
